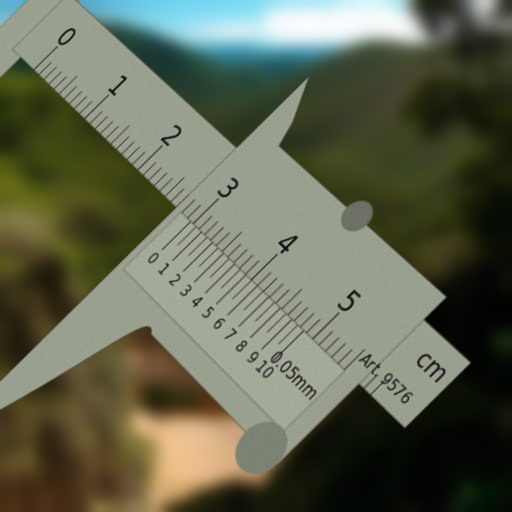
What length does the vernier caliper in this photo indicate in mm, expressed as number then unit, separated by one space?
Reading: 29.6 mm
